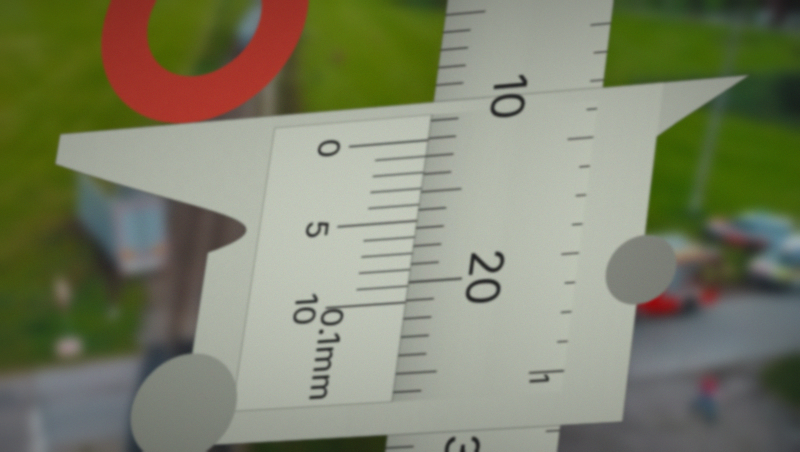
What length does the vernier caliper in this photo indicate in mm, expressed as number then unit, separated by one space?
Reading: 12.1 mm
